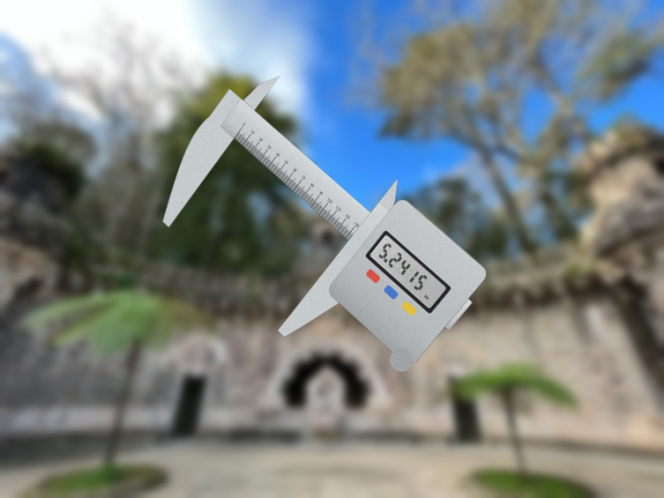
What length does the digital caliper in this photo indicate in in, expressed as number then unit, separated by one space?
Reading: 5.2415 in
